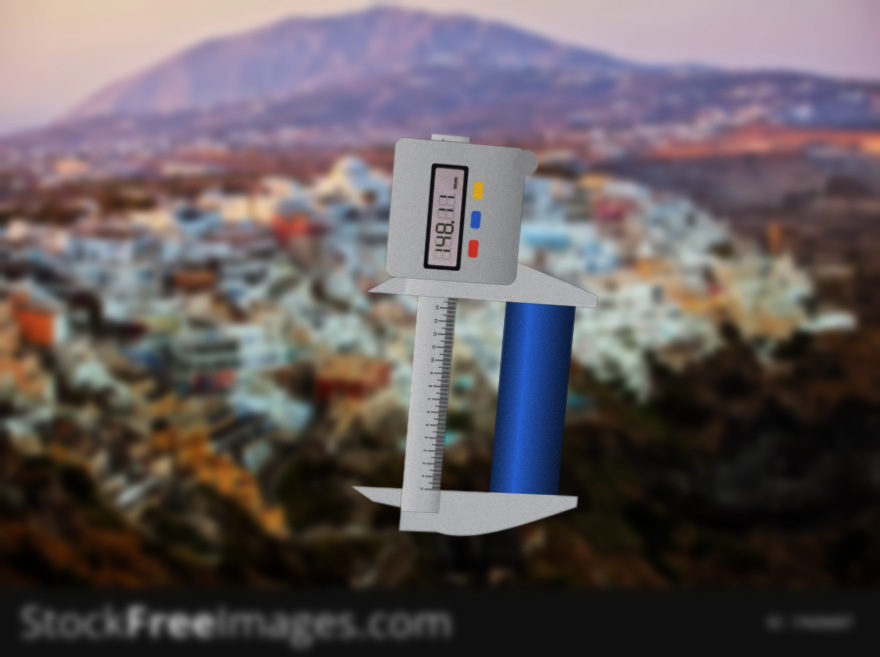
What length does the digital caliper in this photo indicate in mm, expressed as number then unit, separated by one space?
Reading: 148.11 mm
